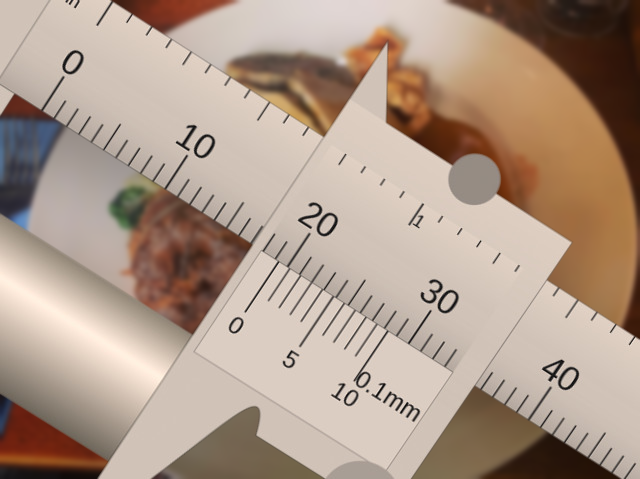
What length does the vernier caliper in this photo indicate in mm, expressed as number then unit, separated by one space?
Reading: 19.3 mm
